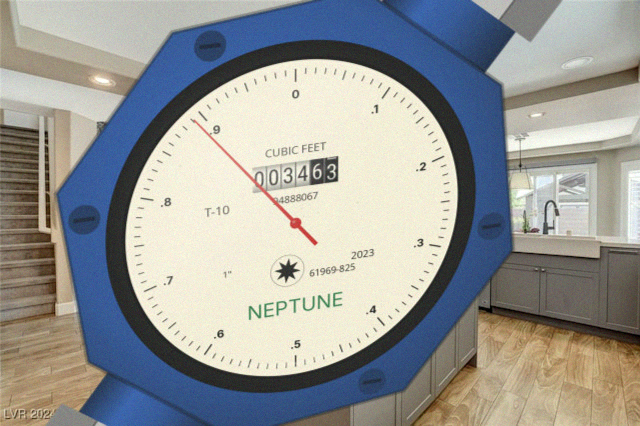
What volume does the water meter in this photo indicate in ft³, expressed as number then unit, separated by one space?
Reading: 3462.89 ft³
